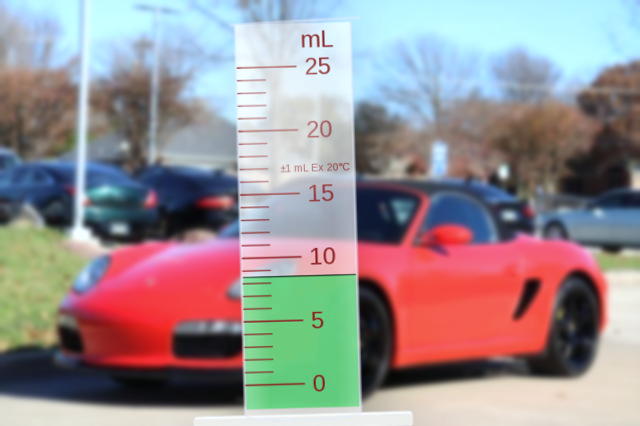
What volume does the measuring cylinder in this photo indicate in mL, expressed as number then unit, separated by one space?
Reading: 8.5 mL
